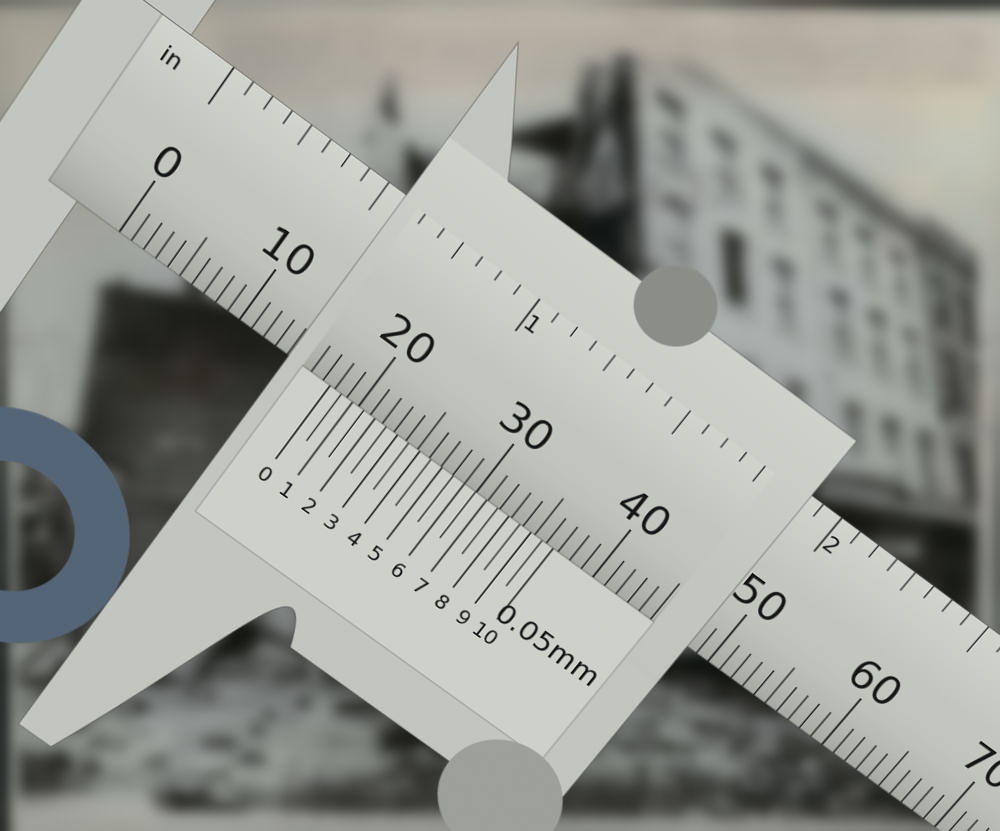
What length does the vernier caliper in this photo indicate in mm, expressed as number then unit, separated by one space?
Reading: 17.6 mm
